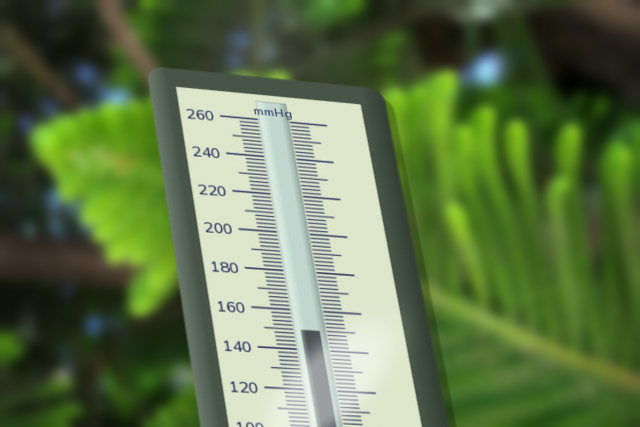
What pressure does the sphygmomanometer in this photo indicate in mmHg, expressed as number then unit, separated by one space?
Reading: 150 mmHg
